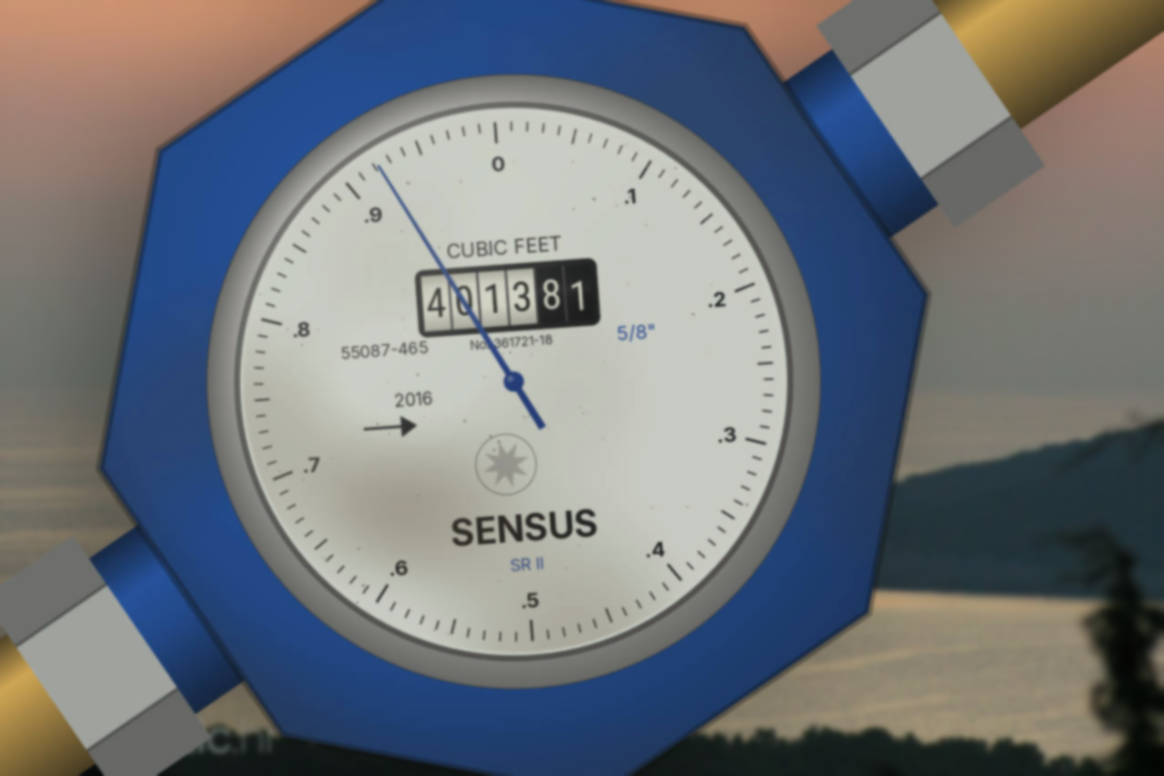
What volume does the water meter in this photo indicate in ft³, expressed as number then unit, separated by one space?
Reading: 401380.92 ft³
